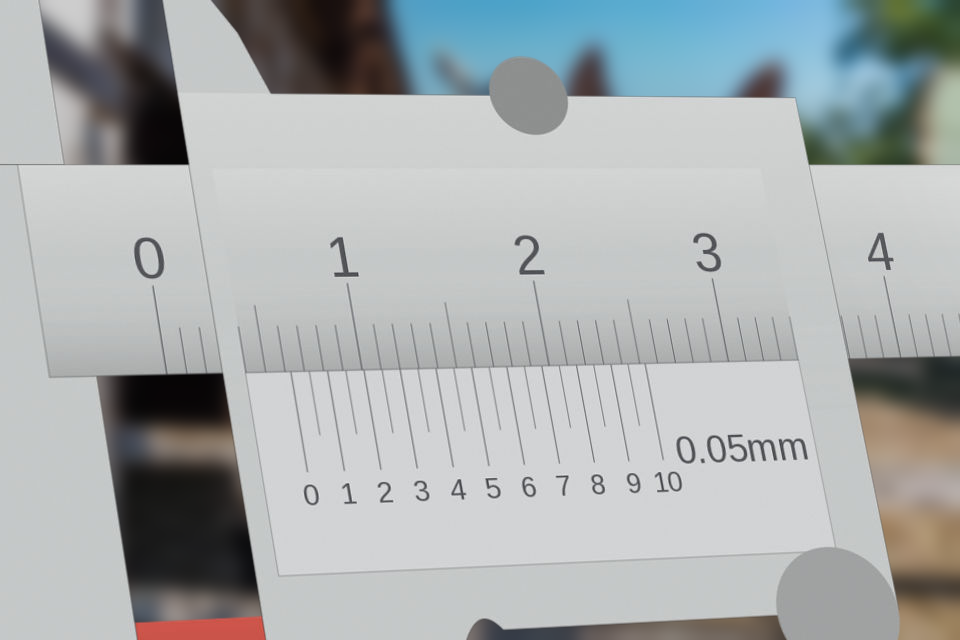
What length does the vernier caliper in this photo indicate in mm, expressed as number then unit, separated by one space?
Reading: 6.3 mm
